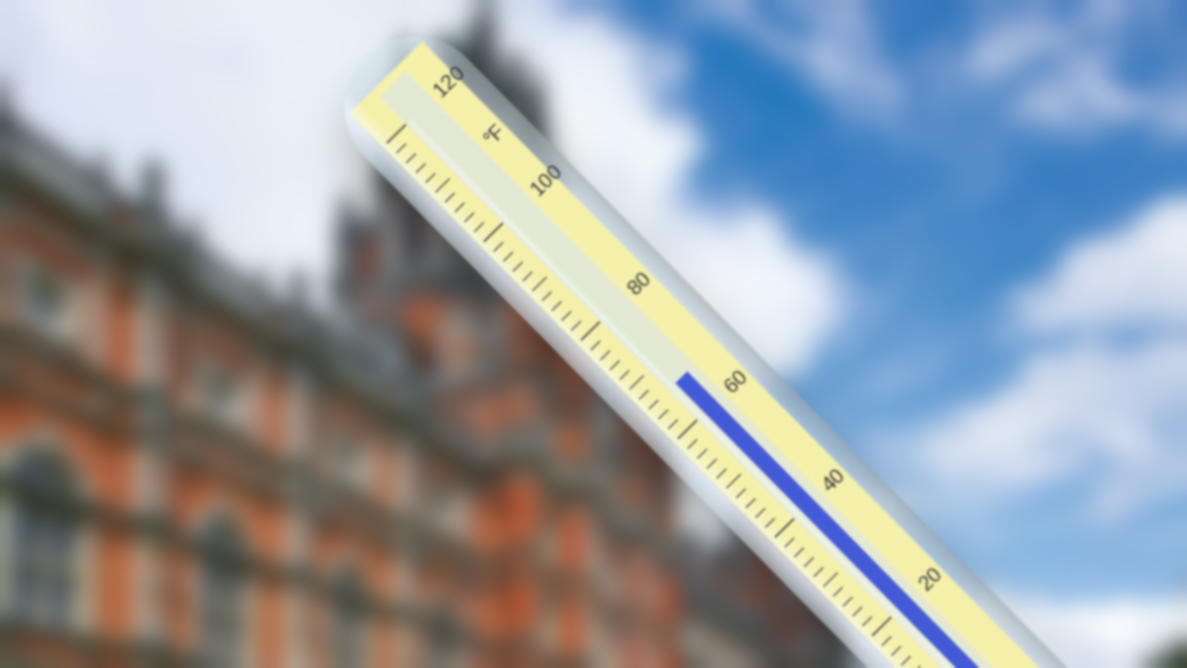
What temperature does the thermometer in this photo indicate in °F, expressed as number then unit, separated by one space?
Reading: 66 °F
